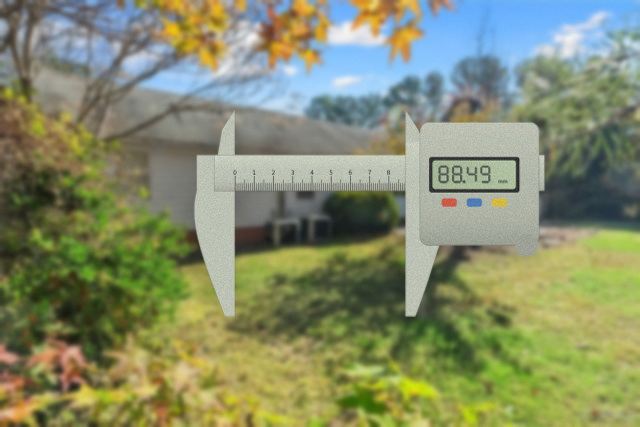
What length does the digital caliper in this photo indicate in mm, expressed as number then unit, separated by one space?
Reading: 88.49 mm
